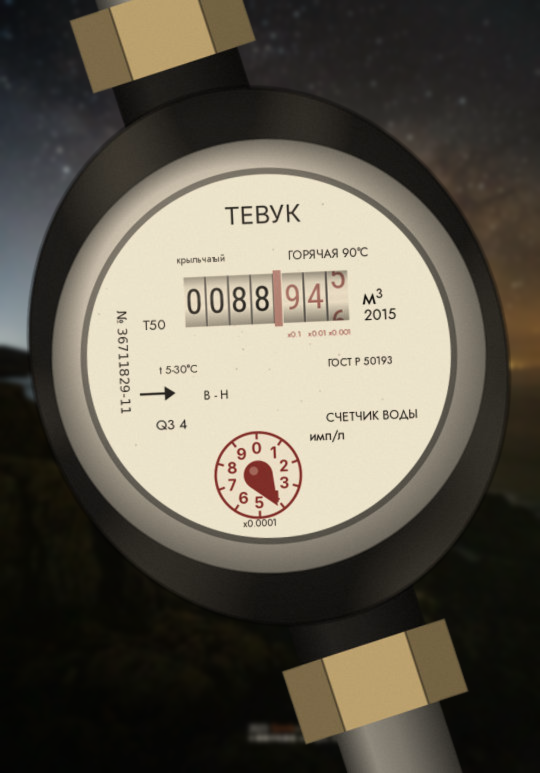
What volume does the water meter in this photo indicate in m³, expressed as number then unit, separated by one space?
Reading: 88.9454 m³
